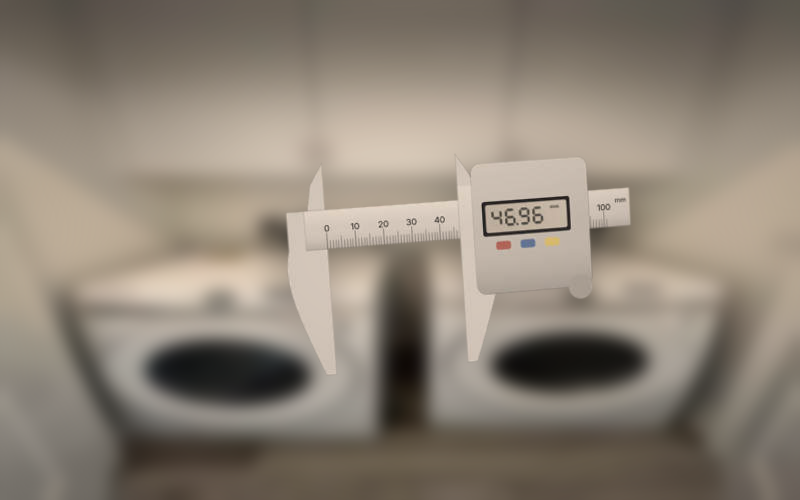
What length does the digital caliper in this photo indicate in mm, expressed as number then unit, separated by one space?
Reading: 46.96 mm
